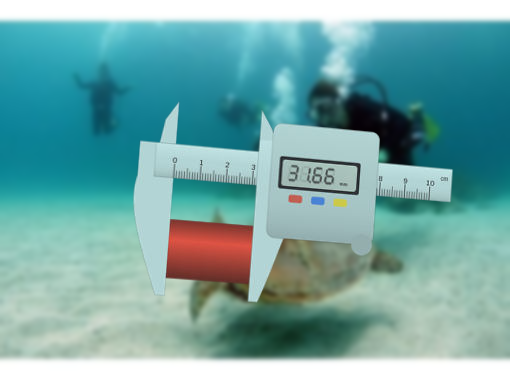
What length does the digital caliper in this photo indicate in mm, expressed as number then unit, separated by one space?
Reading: 31.66 mm
